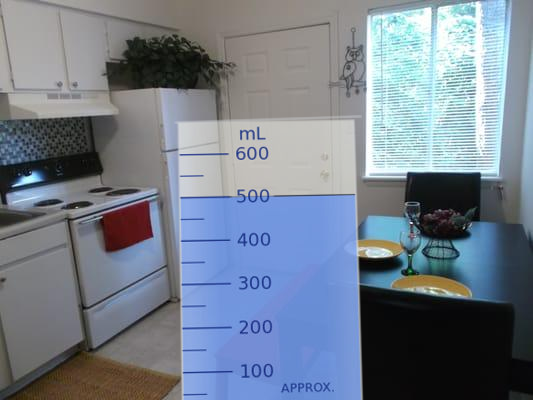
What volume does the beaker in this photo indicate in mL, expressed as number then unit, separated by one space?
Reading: 500 mL
